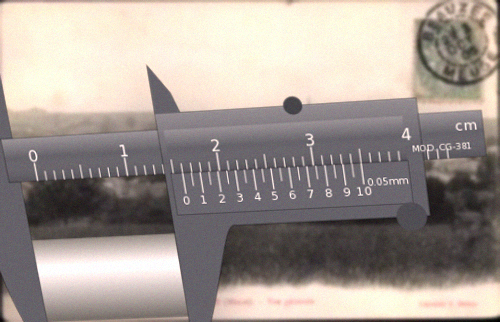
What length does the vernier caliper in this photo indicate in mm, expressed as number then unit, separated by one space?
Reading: 16.0 mm
